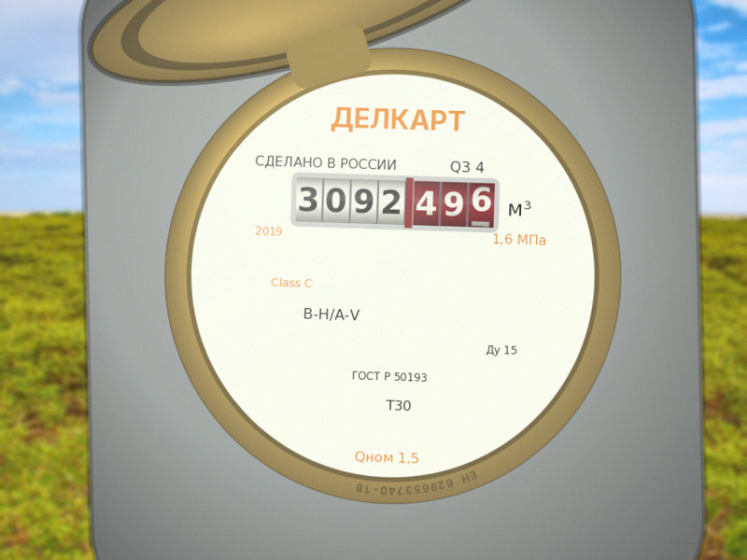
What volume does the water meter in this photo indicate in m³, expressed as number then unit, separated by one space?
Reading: 3092.496 m³
